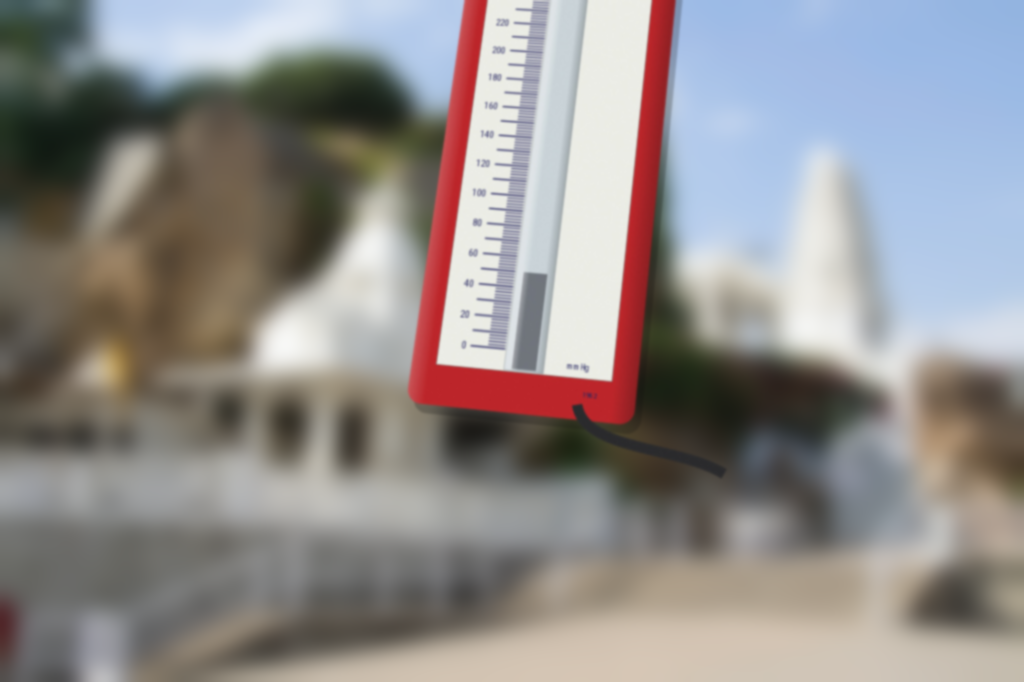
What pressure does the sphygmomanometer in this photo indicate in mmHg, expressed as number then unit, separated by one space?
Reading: 50 mmHg
